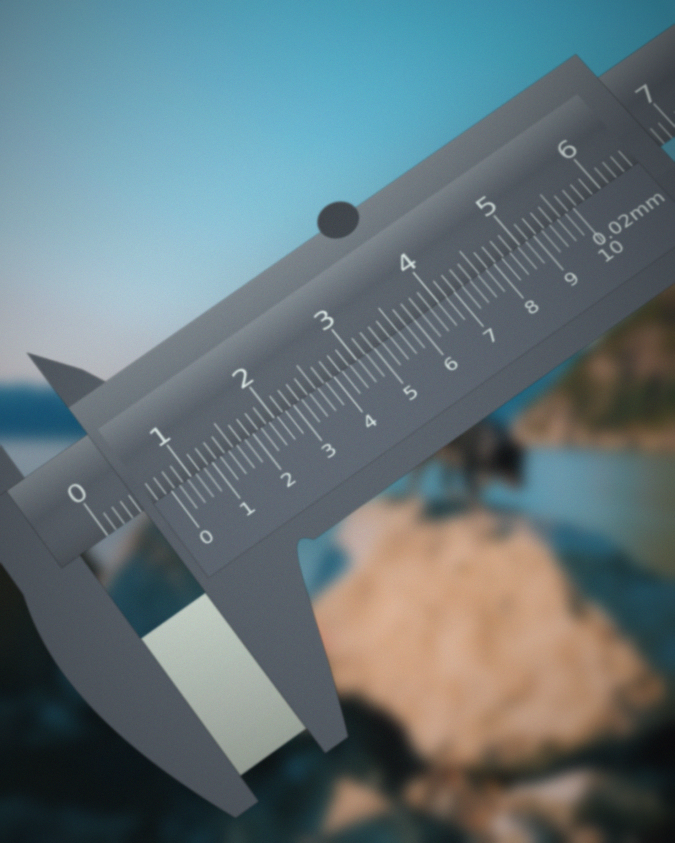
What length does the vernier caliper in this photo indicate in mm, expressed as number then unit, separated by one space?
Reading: 7.6 mm
